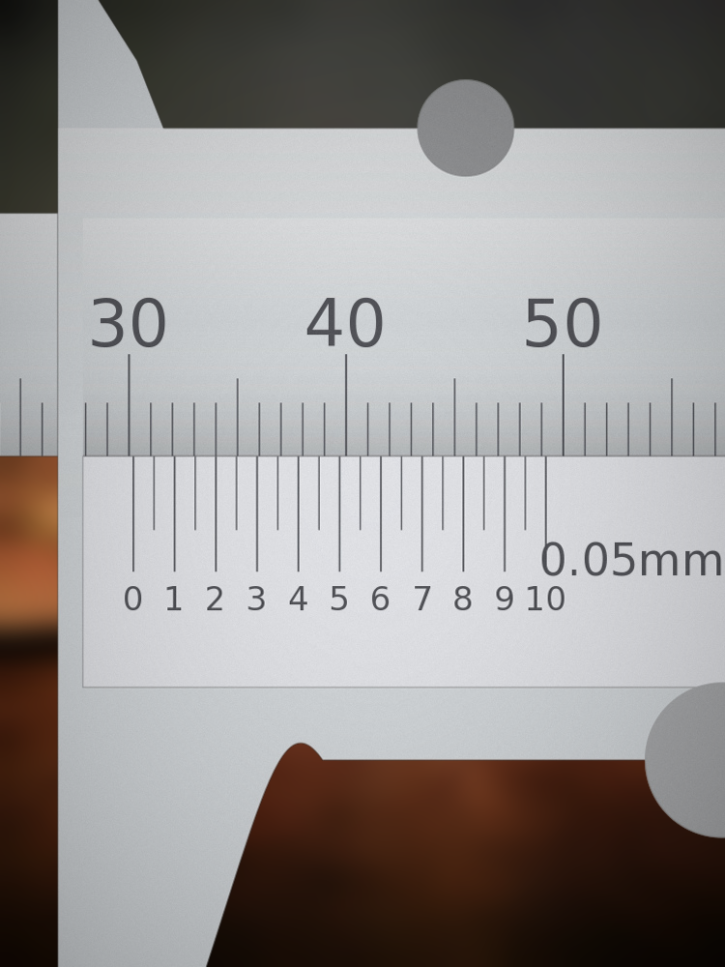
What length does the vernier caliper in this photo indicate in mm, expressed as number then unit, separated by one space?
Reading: 30.2 mm
